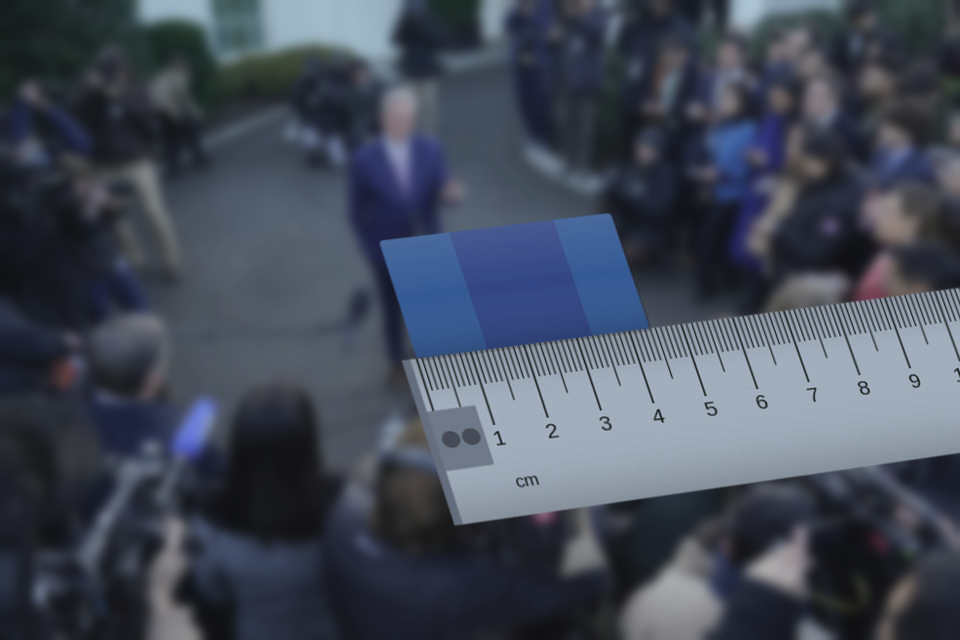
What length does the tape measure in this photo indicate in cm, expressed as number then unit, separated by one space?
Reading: 4.4 cm
